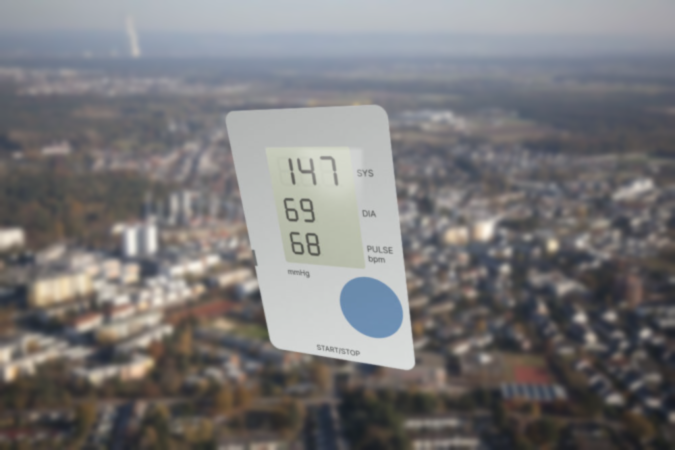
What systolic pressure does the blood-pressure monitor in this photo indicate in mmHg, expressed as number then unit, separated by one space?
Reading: 147 mmHg
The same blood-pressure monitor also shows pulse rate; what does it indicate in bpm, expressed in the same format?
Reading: 68 bpm
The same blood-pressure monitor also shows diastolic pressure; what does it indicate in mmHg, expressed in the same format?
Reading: 69 mmHg
